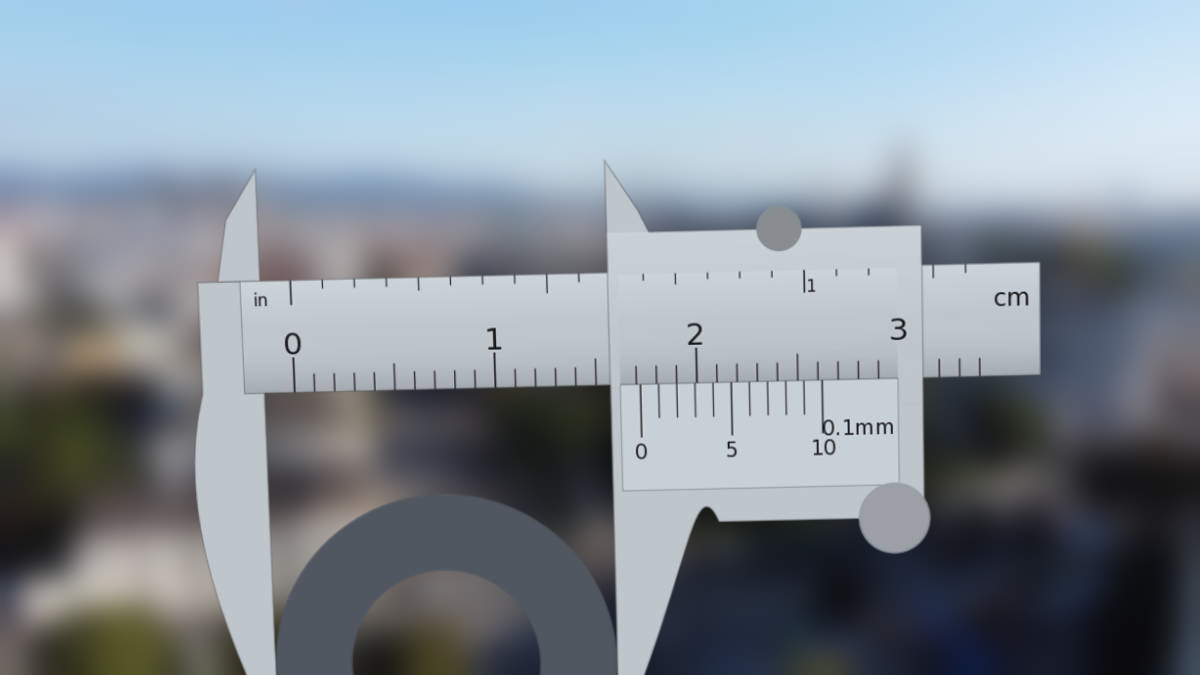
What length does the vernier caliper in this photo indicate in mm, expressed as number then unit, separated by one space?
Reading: 17.2 mm
